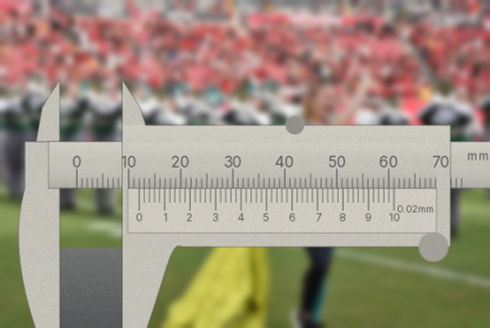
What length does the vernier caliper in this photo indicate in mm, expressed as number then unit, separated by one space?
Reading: 12.0 mm
